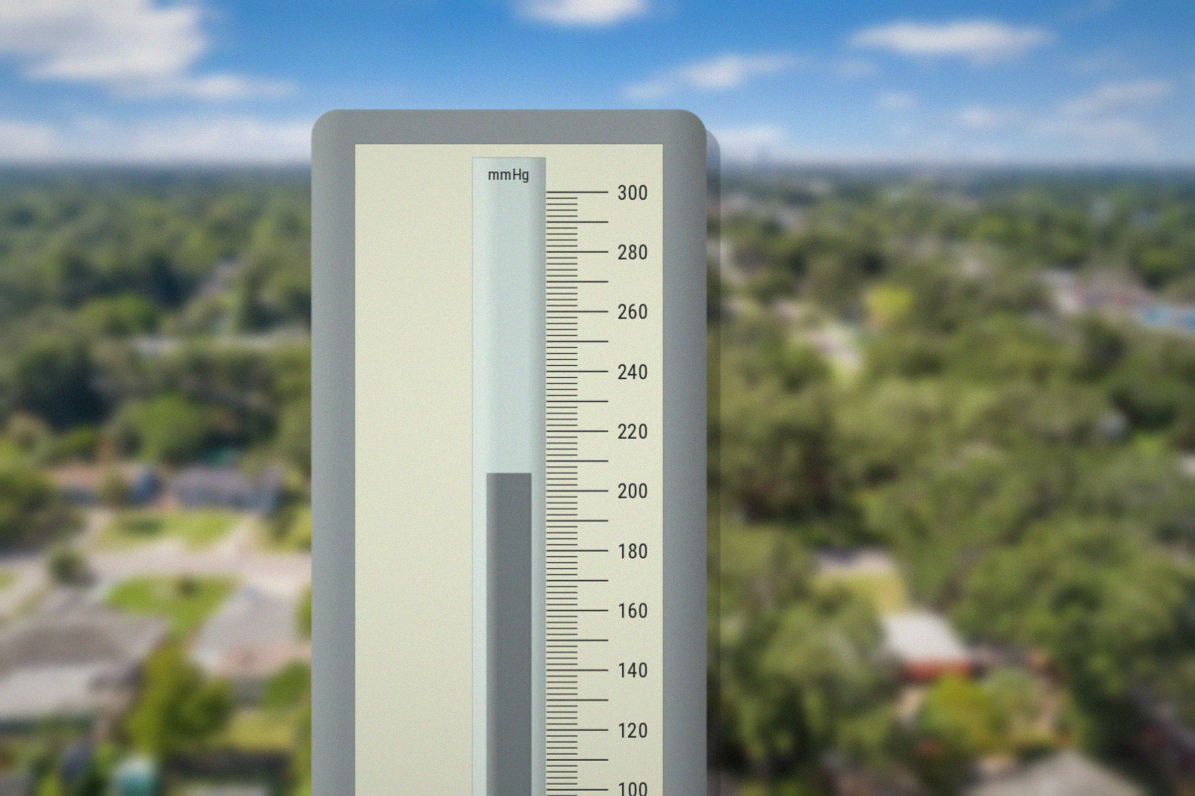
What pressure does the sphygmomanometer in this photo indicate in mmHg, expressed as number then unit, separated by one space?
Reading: 206 mmHg
